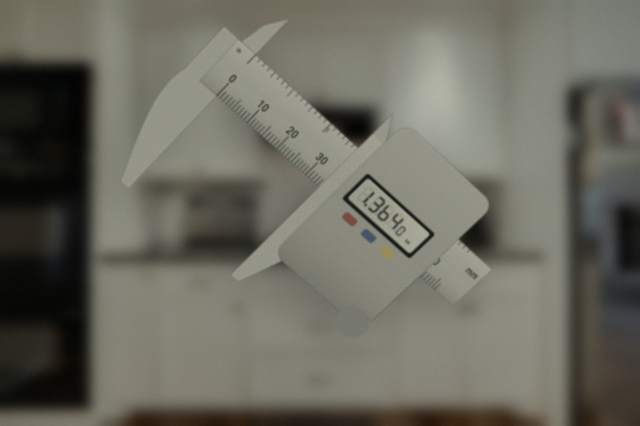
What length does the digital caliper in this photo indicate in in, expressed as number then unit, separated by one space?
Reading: 1.3640 in
